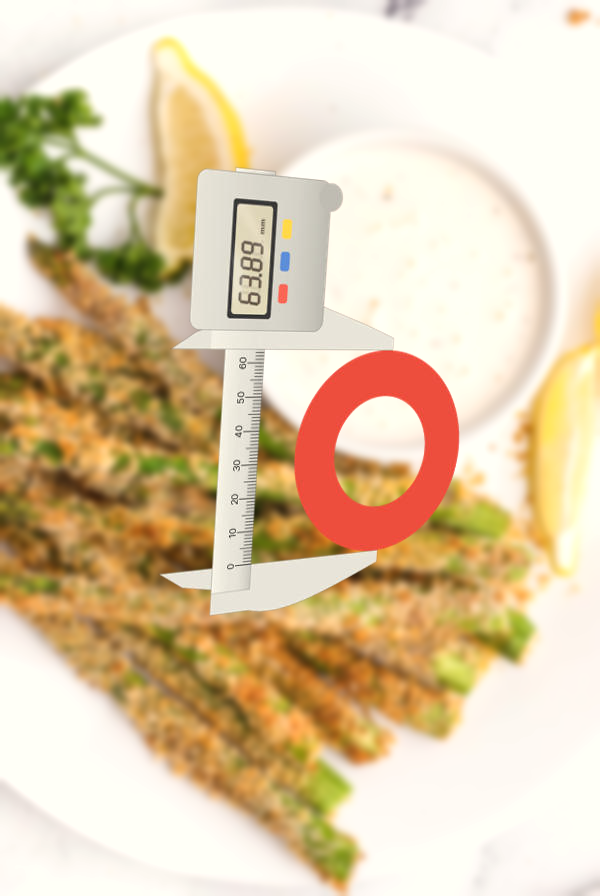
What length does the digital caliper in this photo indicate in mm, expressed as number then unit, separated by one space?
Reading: 63.89 mm
